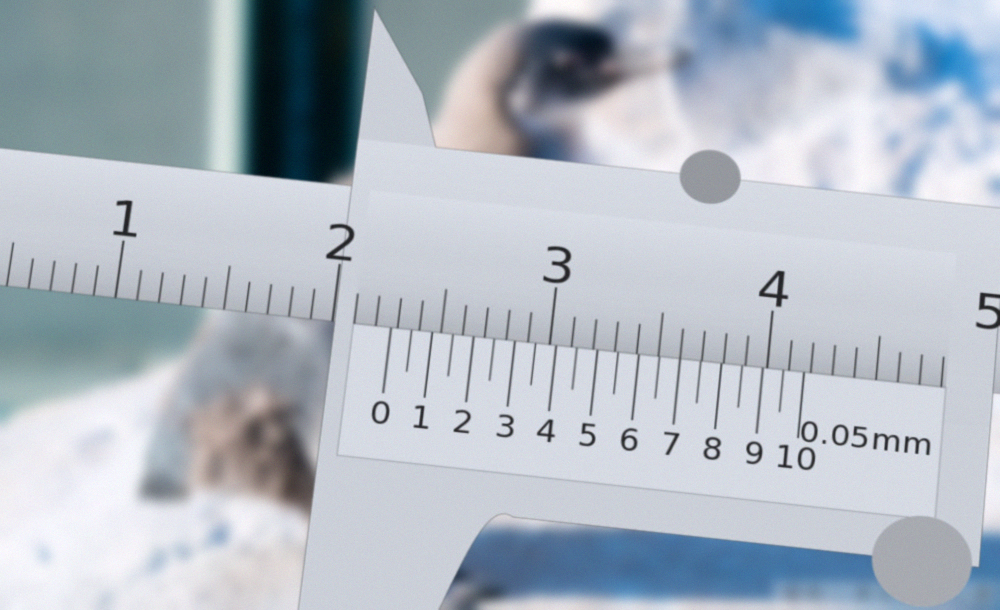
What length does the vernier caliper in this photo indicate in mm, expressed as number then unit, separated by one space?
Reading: 22.7 mm
